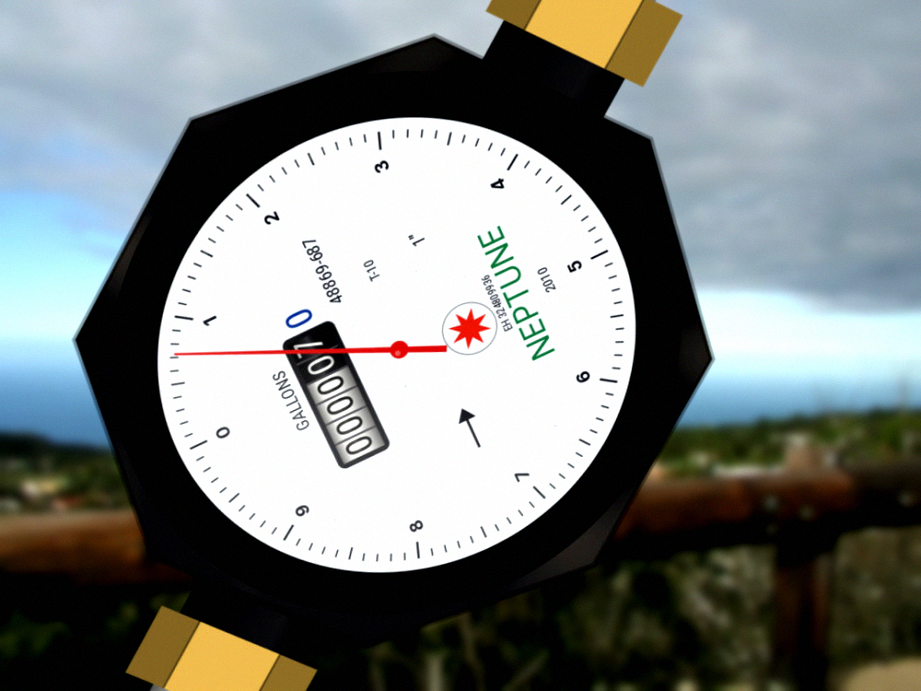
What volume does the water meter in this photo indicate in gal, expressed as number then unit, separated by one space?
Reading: 70.7 gal
